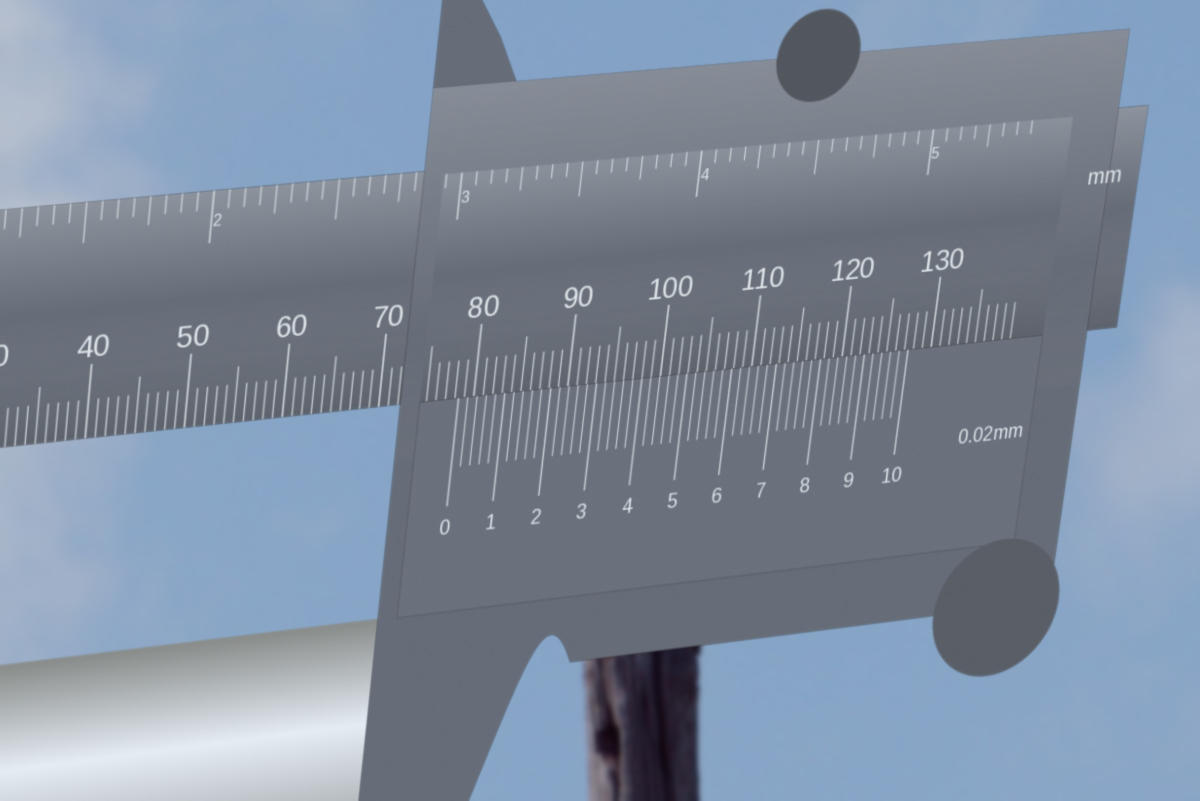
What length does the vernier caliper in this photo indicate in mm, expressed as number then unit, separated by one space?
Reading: 78.4 mm
